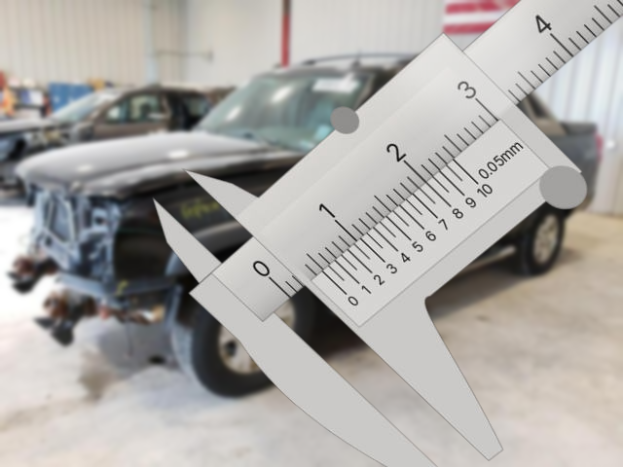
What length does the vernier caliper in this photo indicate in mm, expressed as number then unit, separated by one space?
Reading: 4.8 mm
